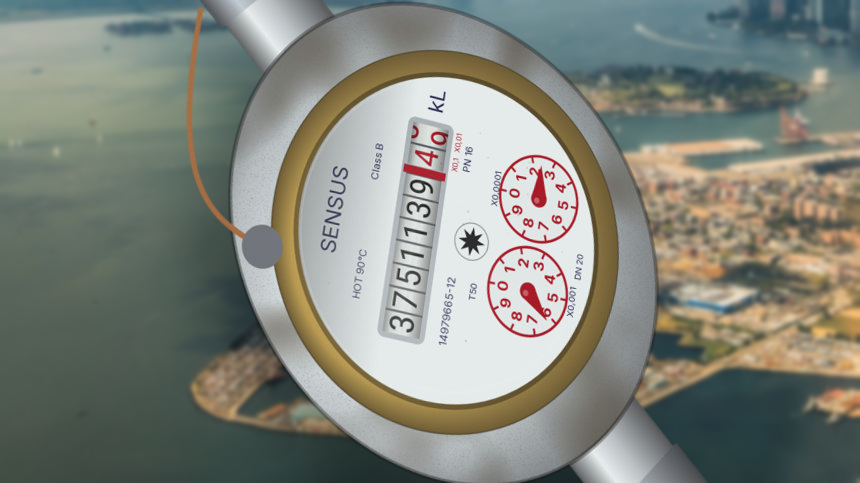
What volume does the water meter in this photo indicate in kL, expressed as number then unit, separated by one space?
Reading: 3751139.4862 kL
